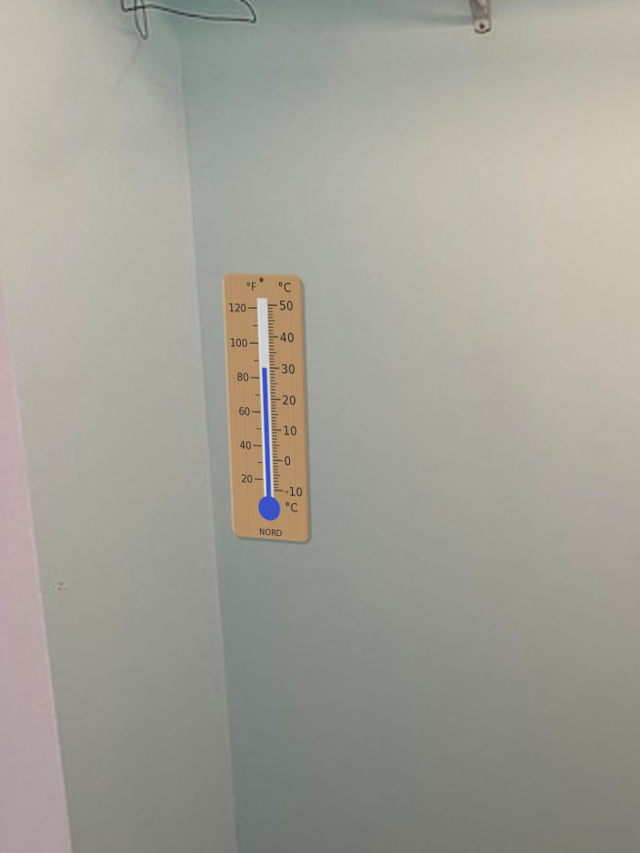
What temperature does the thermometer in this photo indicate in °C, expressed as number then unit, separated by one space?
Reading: 30 °C
